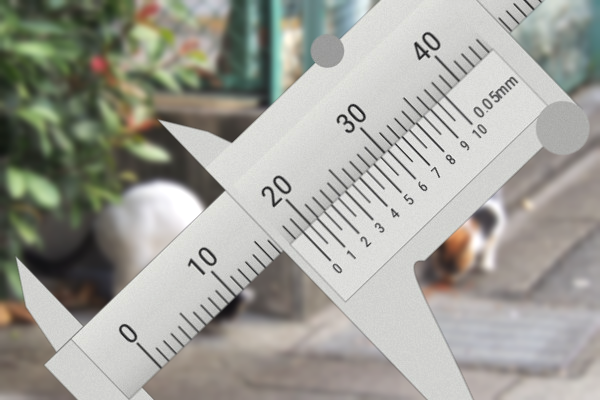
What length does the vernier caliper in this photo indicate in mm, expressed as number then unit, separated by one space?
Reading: 19.0 mm
